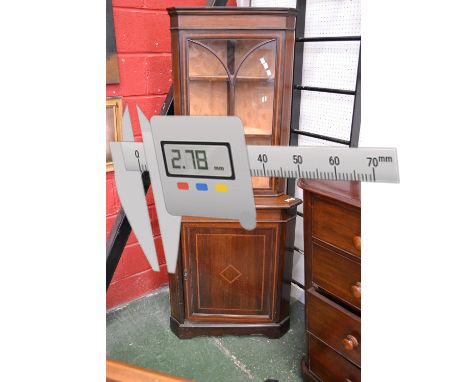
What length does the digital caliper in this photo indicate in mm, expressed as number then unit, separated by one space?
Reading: 2.78 mm
